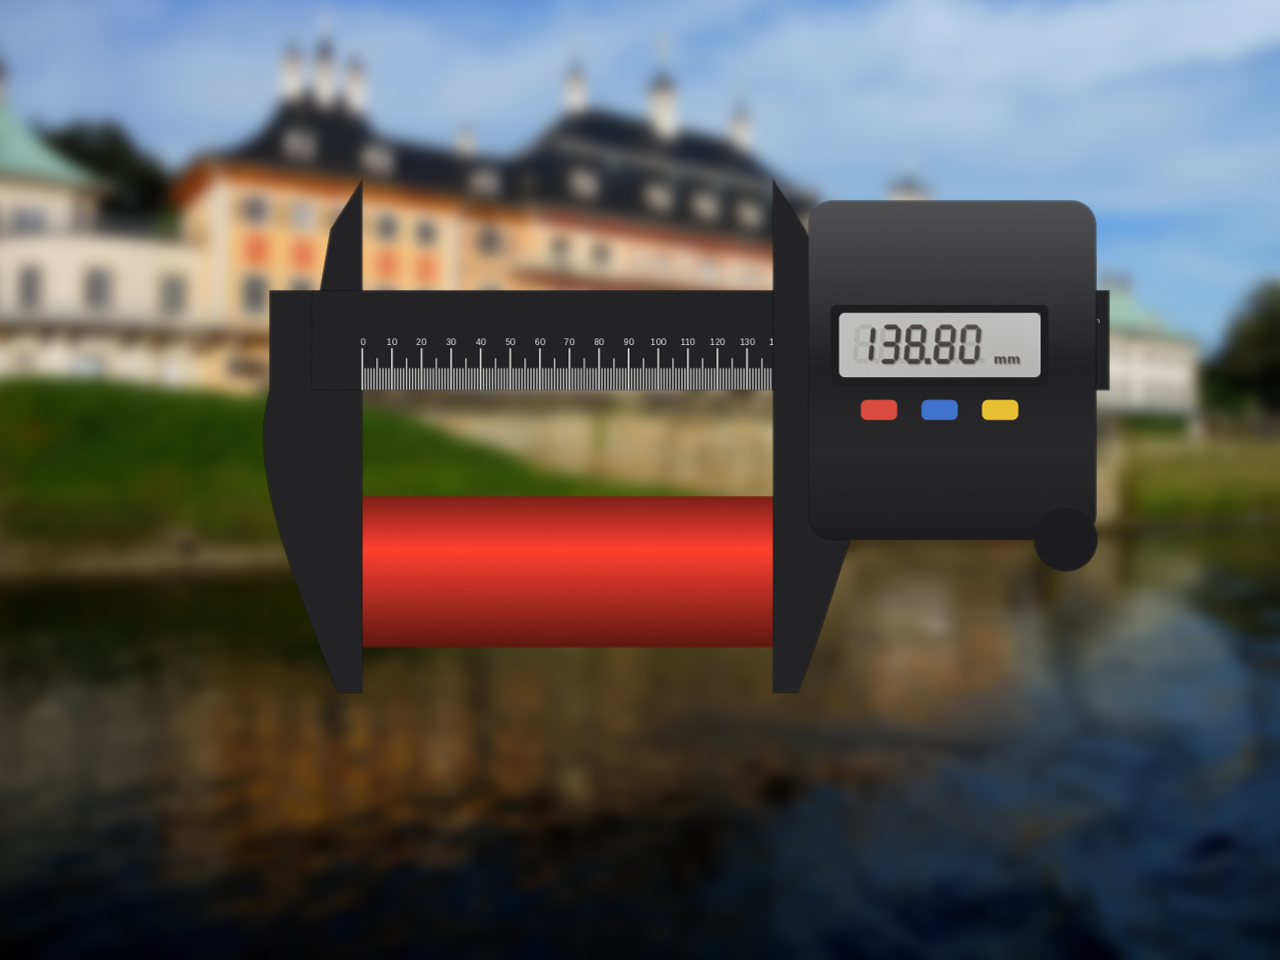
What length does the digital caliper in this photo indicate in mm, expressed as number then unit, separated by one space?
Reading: 138.80 mm
